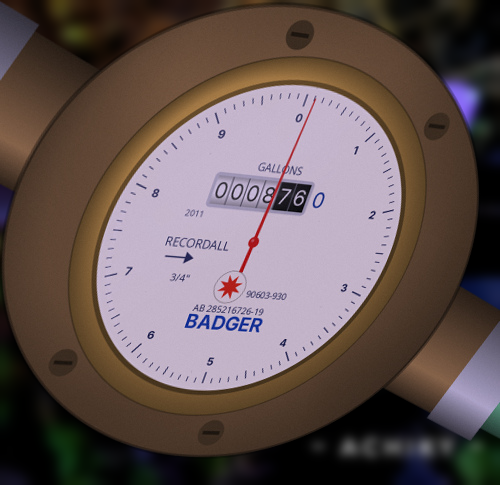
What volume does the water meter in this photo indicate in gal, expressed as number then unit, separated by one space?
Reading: 8760.1 gal
